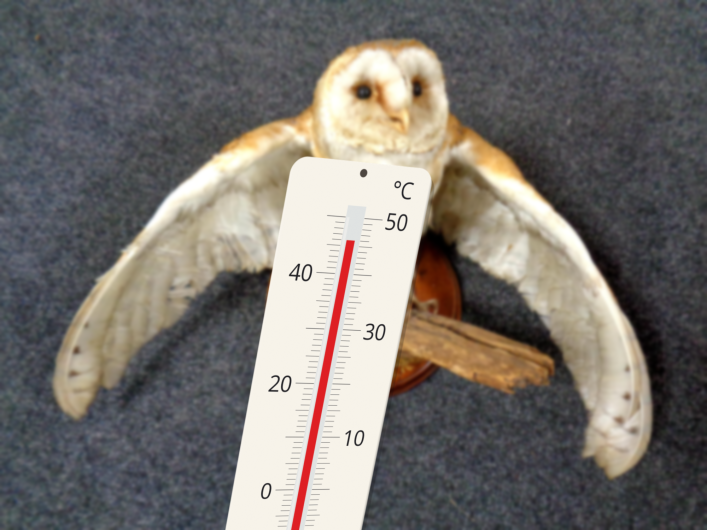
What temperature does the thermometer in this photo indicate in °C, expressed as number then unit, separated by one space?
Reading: 46 °C
